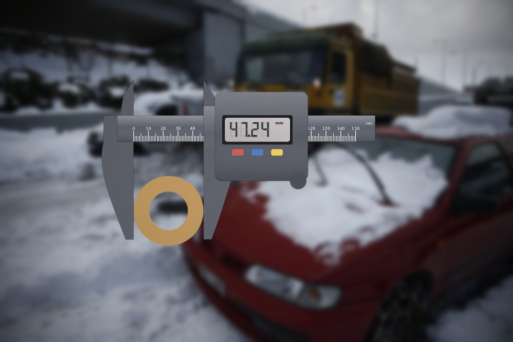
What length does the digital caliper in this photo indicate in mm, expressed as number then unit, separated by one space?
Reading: 47.24 mm
